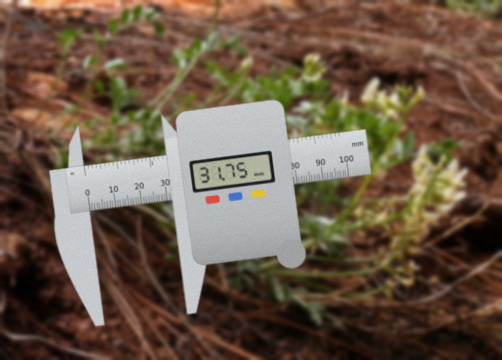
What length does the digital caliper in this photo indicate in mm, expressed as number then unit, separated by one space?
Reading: 31.75 mm
